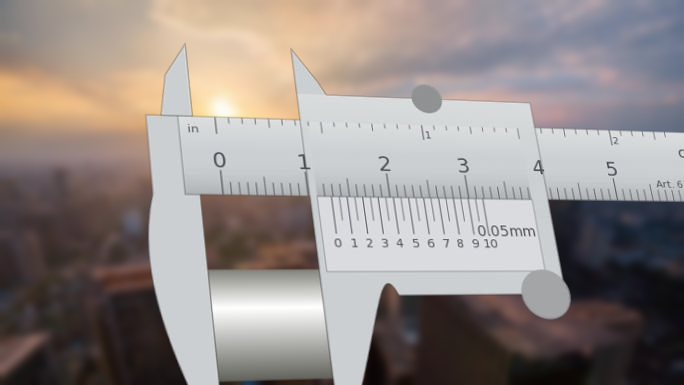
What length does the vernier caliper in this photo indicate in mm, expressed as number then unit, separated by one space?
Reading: 12.8 mm
